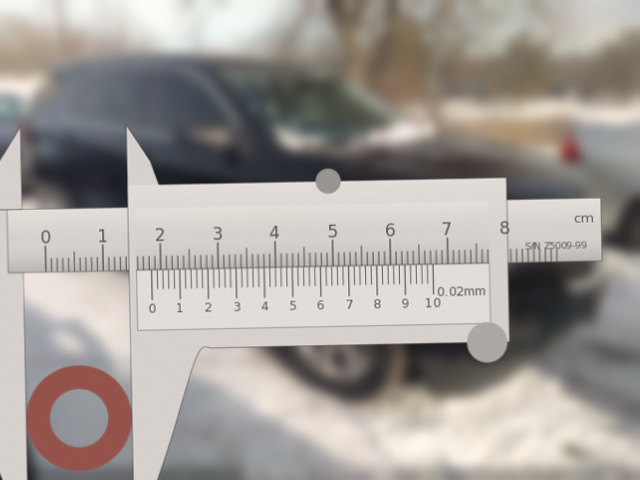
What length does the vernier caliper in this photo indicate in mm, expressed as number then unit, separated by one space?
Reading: 18.4 mm
